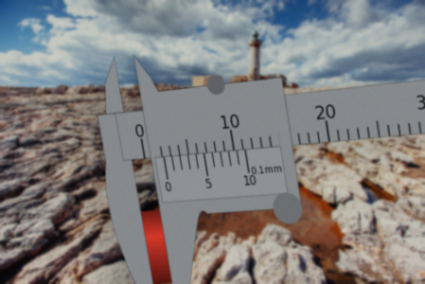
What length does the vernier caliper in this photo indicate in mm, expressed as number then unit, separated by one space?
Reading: 2.2 mm
